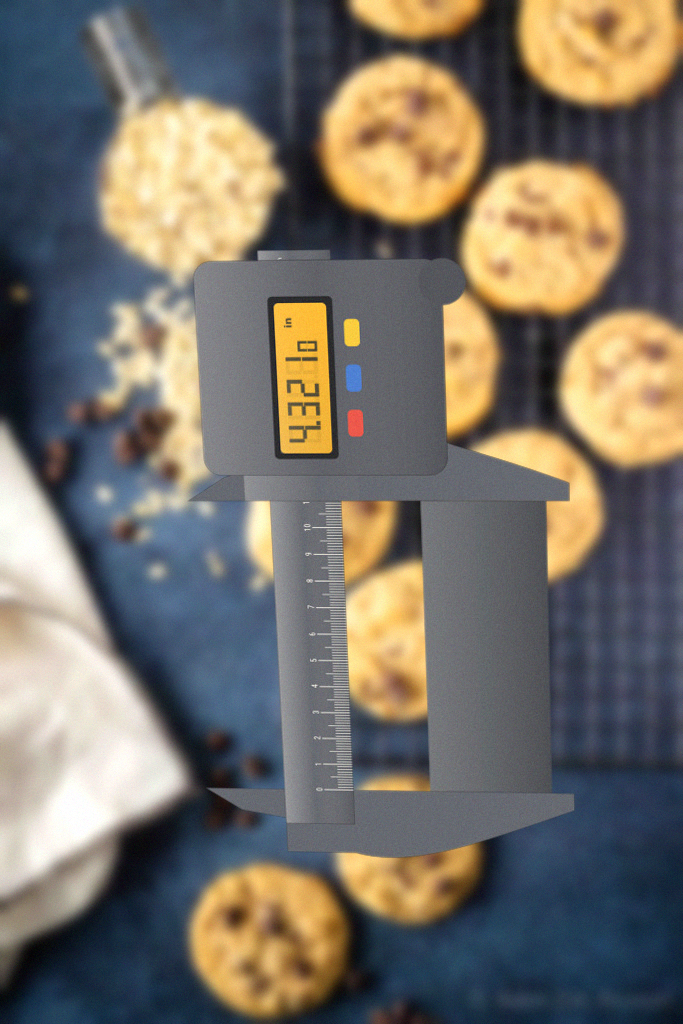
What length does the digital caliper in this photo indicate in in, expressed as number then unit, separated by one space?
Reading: 4.3210 in
